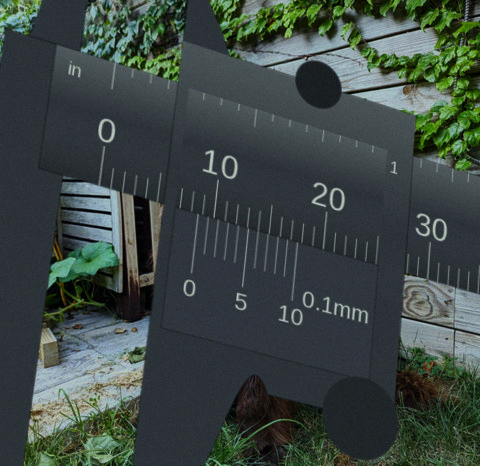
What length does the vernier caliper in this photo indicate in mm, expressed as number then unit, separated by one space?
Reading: 8.6 mm
